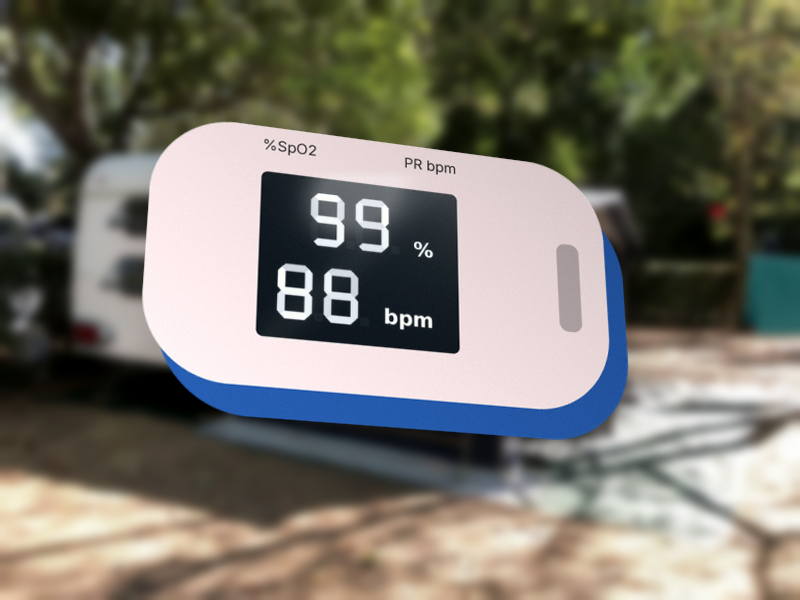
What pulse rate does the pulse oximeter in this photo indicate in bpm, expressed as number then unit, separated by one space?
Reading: 88 bpm
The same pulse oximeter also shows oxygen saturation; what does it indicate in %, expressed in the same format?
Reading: 99 %
